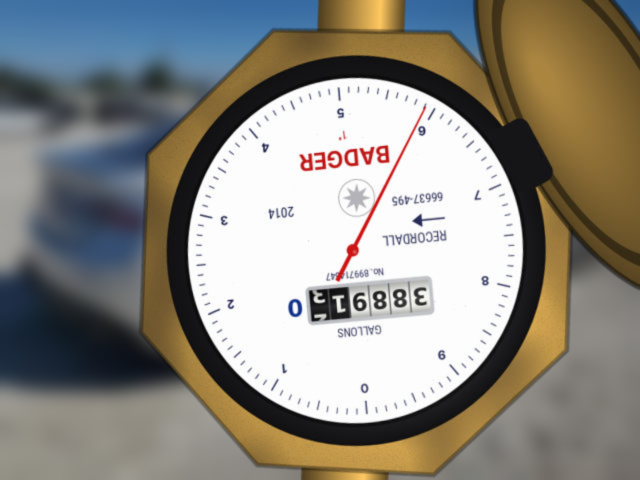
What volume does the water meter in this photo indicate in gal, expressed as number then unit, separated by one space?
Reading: 3889125.9 gal
